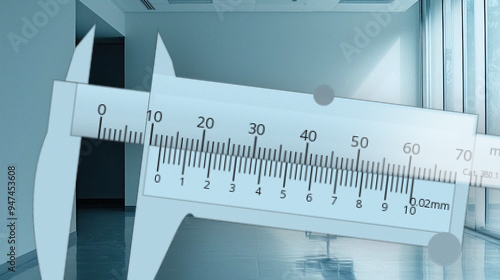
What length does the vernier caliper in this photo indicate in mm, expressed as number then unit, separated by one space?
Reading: 12.0 mm
